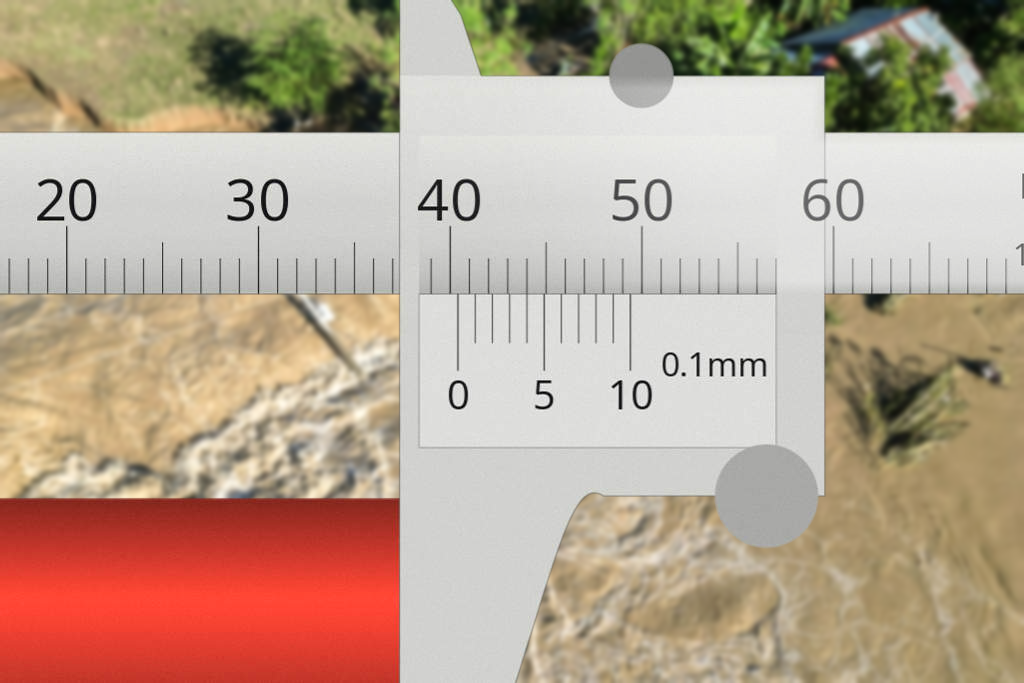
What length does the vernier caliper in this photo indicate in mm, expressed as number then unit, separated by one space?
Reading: 40.4 mm
